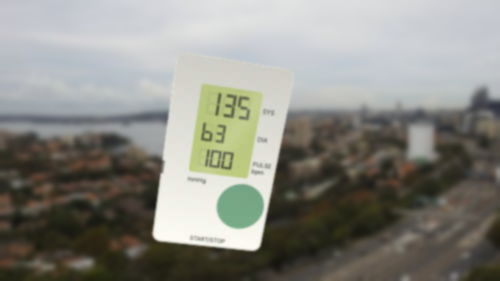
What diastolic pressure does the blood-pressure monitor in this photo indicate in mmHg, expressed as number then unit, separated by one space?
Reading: 63 mmHg
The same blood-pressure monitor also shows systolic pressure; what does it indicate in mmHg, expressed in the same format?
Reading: 135 mmHg
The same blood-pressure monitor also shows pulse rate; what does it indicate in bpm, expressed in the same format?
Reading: 100 bpm
